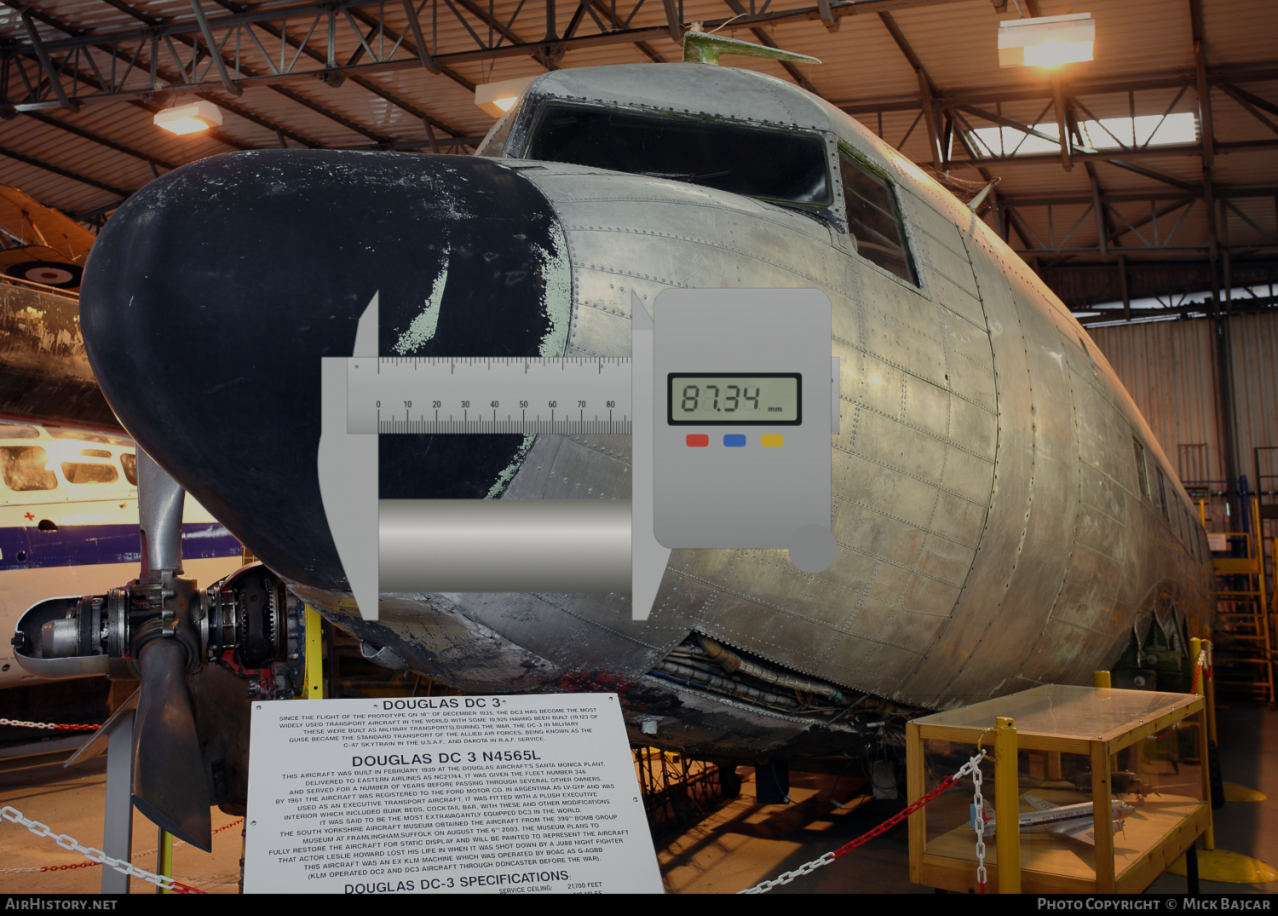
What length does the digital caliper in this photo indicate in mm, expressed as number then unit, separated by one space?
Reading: 87.34 mm
